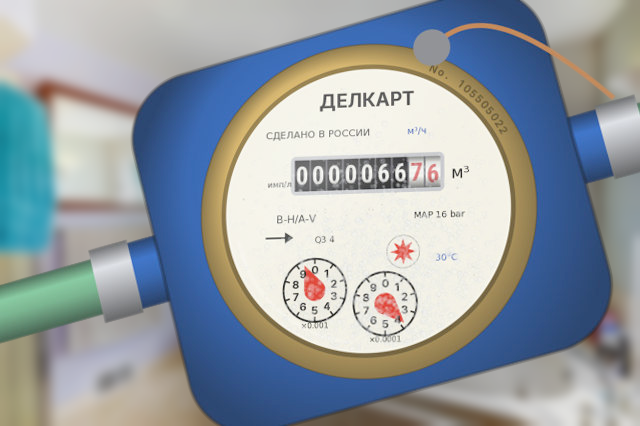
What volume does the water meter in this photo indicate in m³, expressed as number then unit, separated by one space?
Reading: 66.7593 m³
